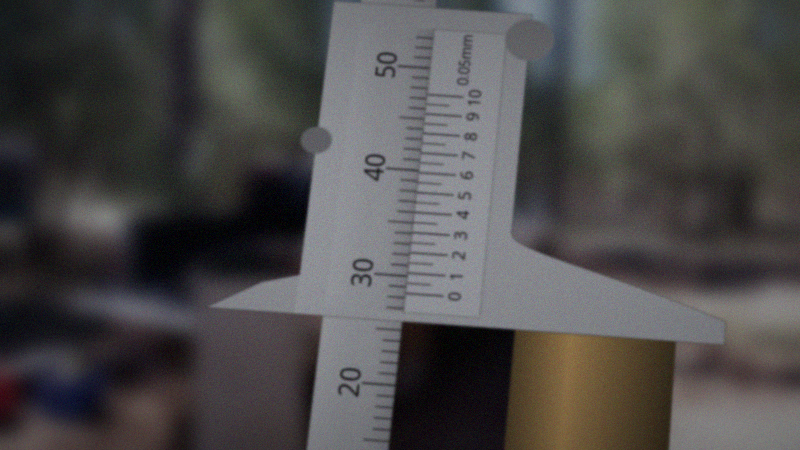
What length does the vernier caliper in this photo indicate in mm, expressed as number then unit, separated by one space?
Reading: 28.4 mm
